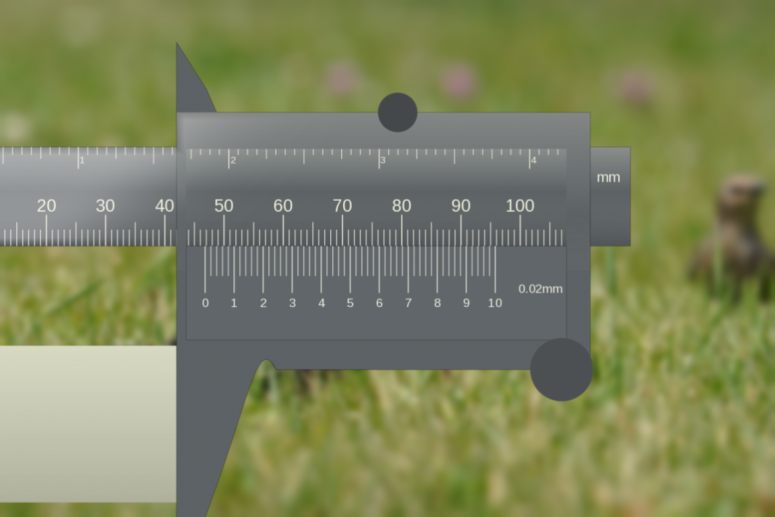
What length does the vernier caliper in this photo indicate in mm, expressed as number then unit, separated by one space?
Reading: 46.8 mm
